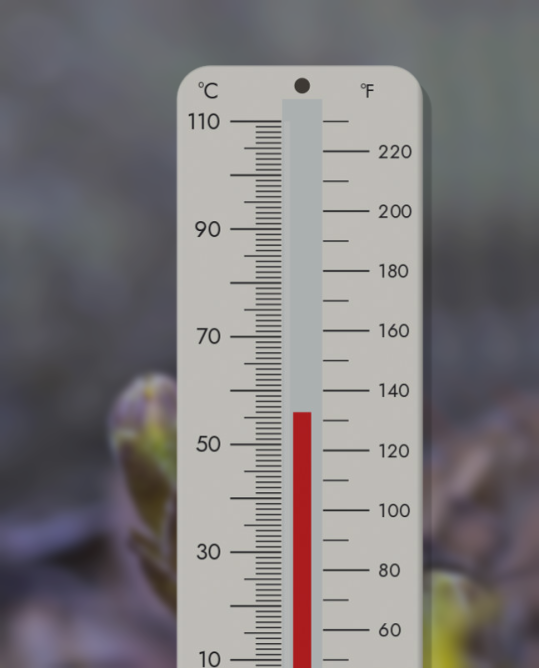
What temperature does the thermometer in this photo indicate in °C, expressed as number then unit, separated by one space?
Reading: 56 °C
